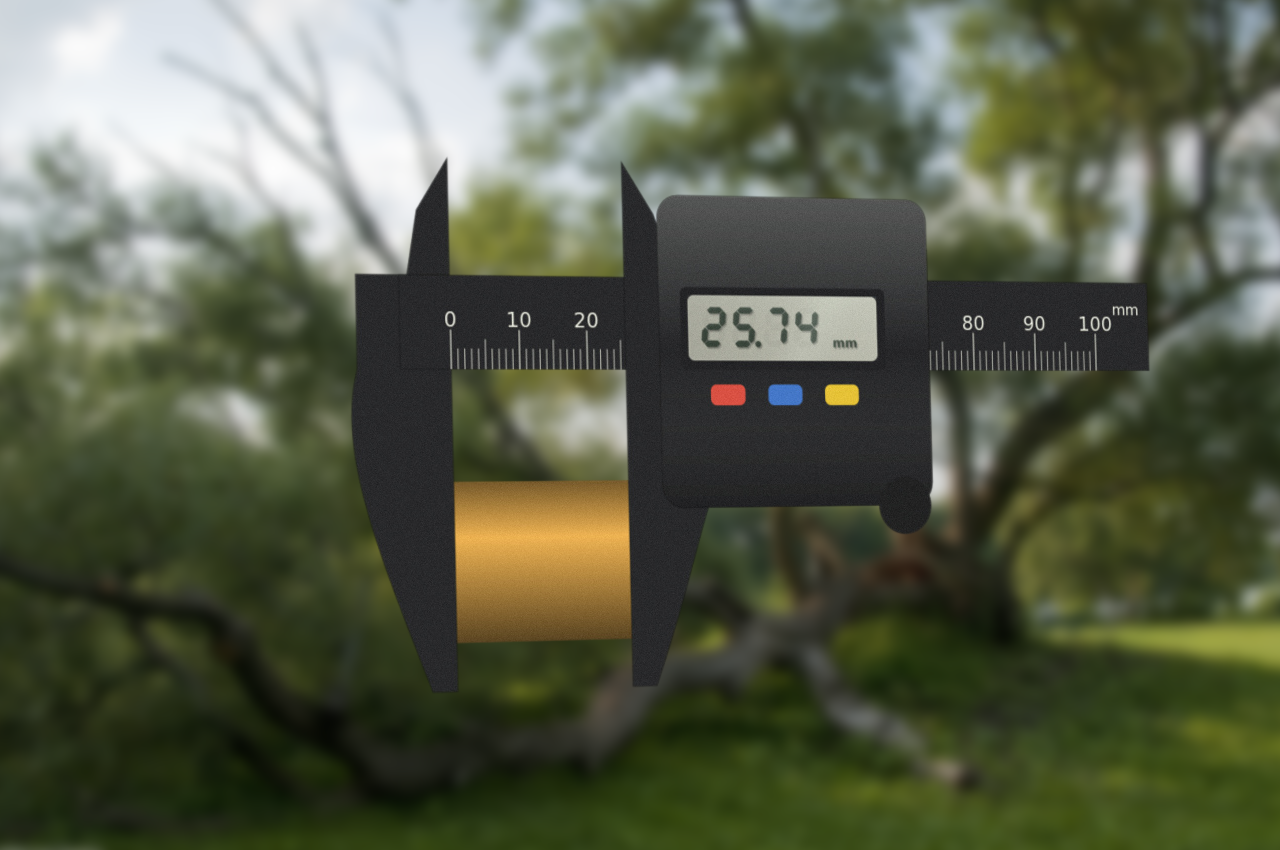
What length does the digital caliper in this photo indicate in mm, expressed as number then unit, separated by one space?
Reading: 25.74 mm
